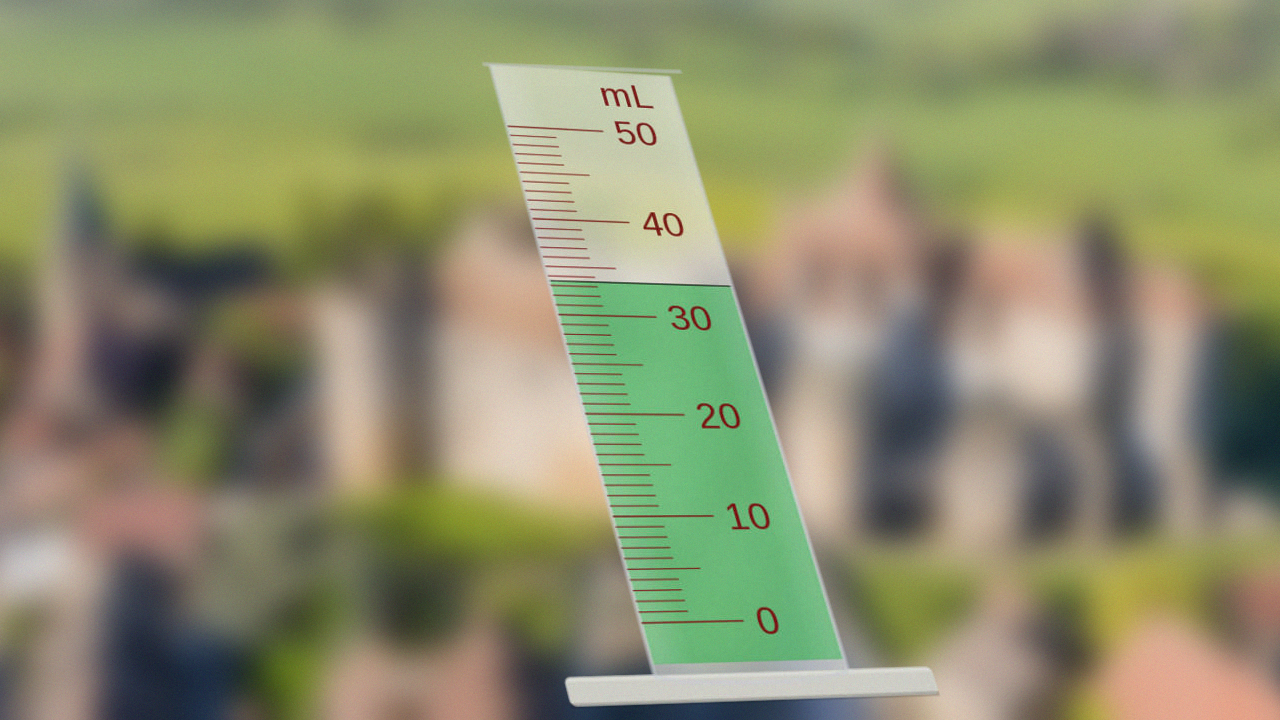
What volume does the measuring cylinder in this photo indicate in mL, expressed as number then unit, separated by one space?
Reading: 33.5 mL
